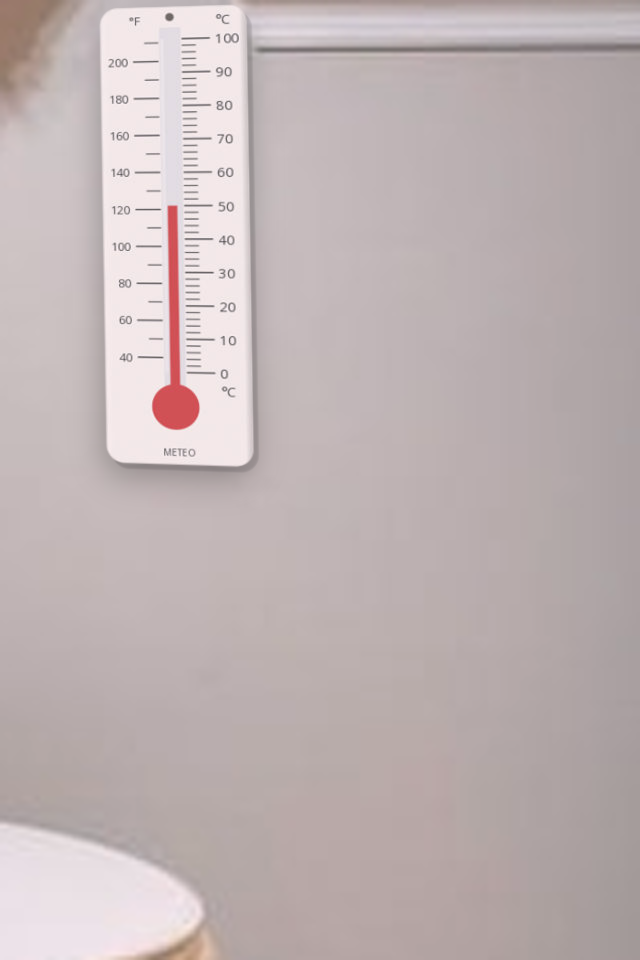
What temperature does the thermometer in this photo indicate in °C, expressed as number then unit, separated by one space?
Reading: 50 °C
